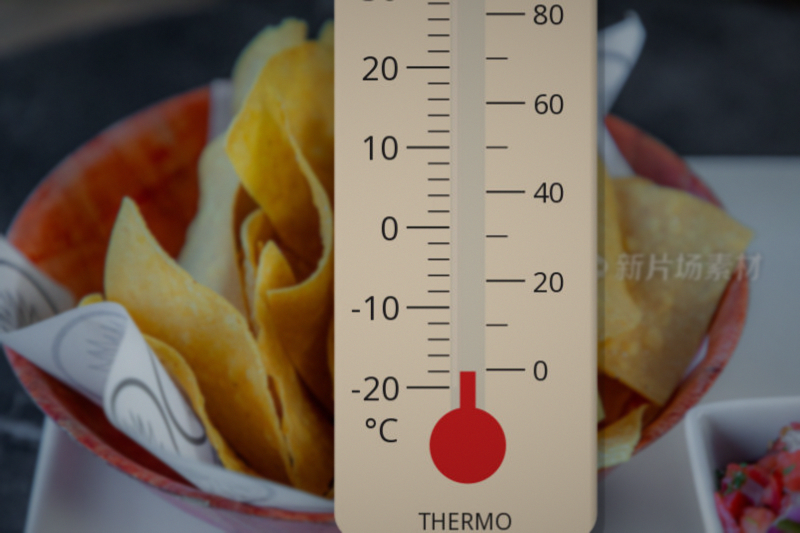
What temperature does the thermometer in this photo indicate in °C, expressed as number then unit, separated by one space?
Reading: -18 °C
